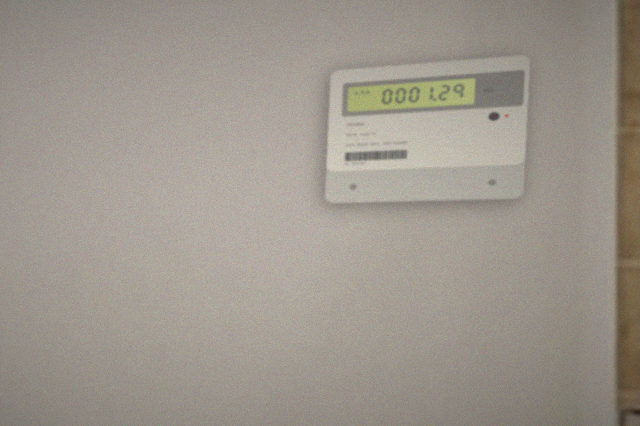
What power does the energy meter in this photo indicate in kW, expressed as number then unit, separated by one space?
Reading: 1.29 kW
